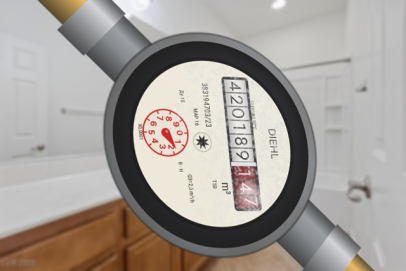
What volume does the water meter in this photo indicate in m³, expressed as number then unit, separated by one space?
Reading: 420189.1471 m³
